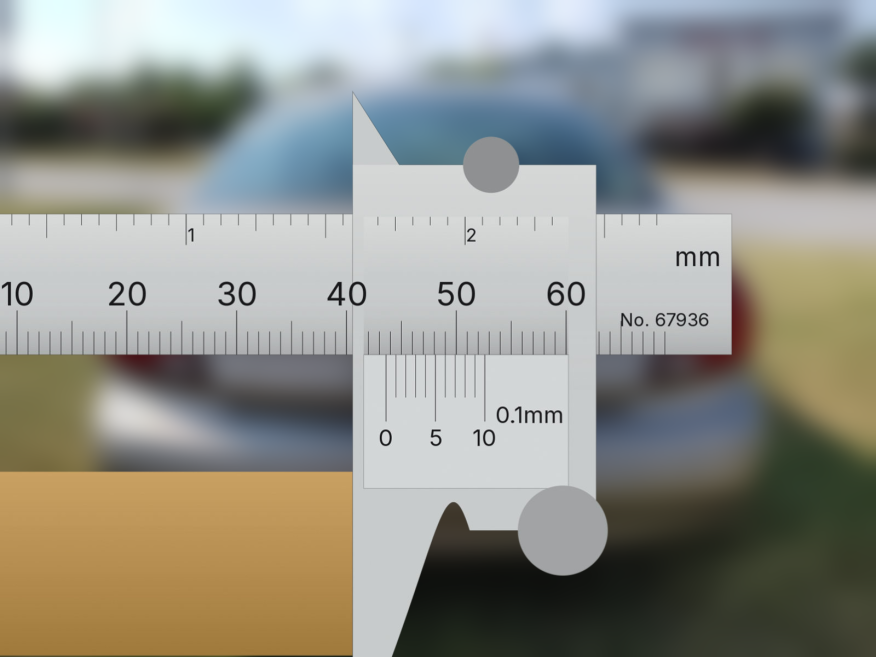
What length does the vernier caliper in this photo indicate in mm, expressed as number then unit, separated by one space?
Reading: 43.6 mm
